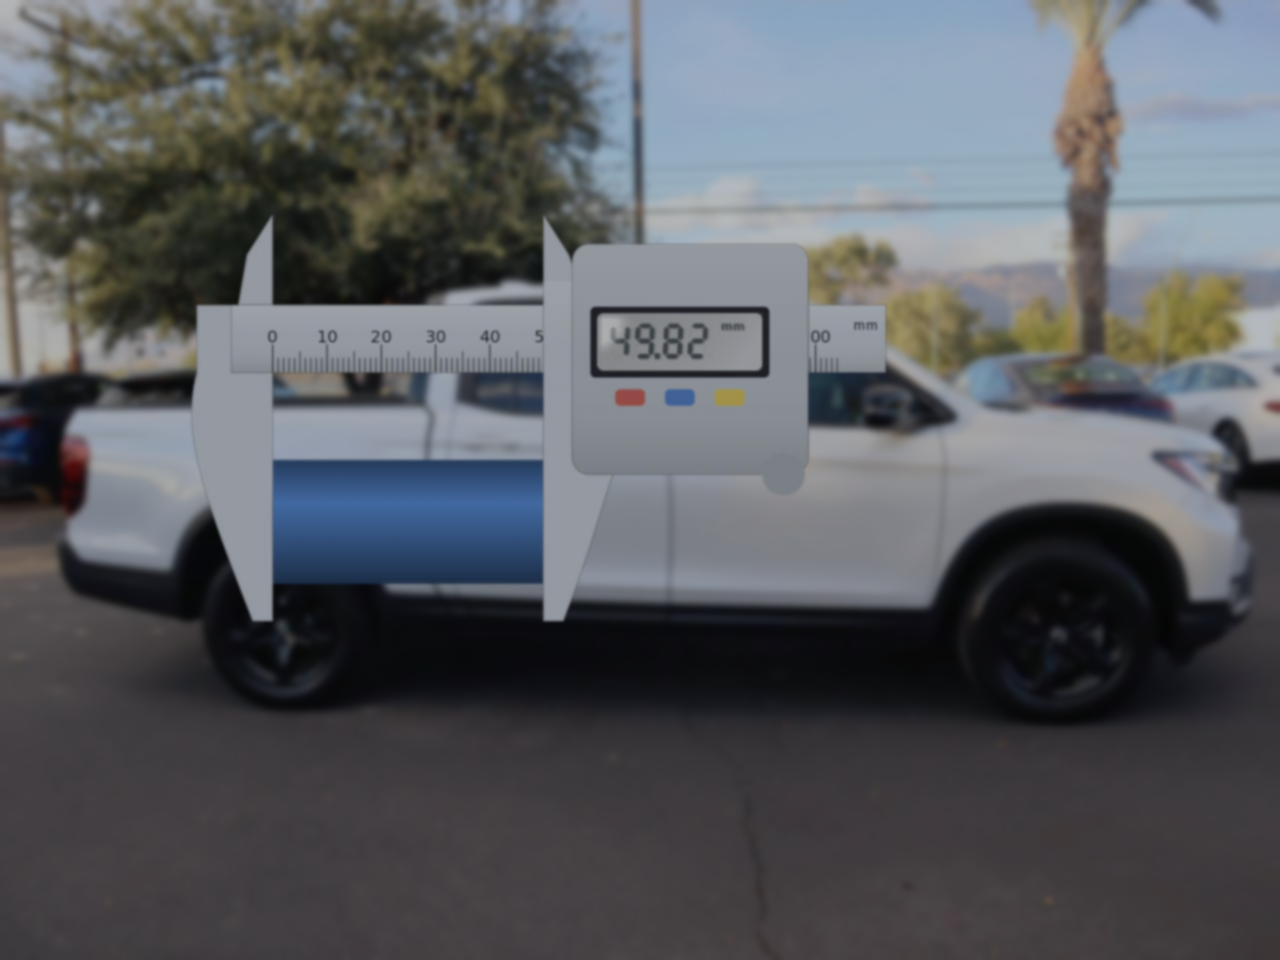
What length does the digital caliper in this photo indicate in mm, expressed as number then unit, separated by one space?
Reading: 49.82 mm
